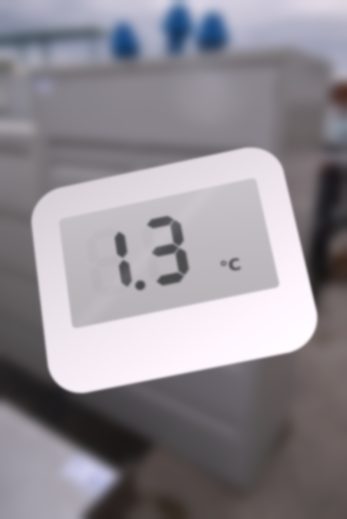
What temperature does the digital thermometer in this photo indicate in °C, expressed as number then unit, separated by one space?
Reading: 1.3 °C
